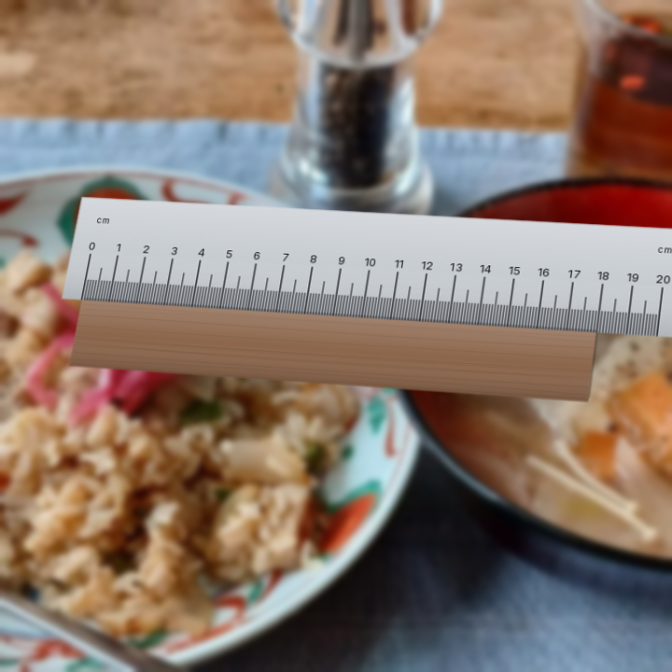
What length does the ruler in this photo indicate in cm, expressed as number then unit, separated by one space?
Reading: 18 cm
